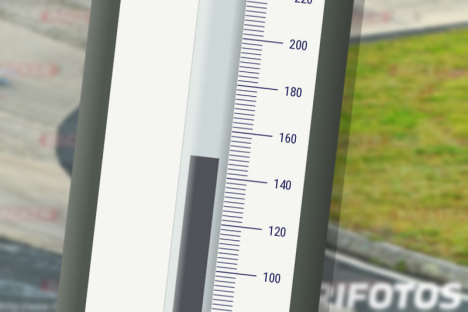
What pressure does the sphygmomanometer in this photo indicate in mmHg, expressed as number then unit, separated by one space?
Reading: 148 mmHg
